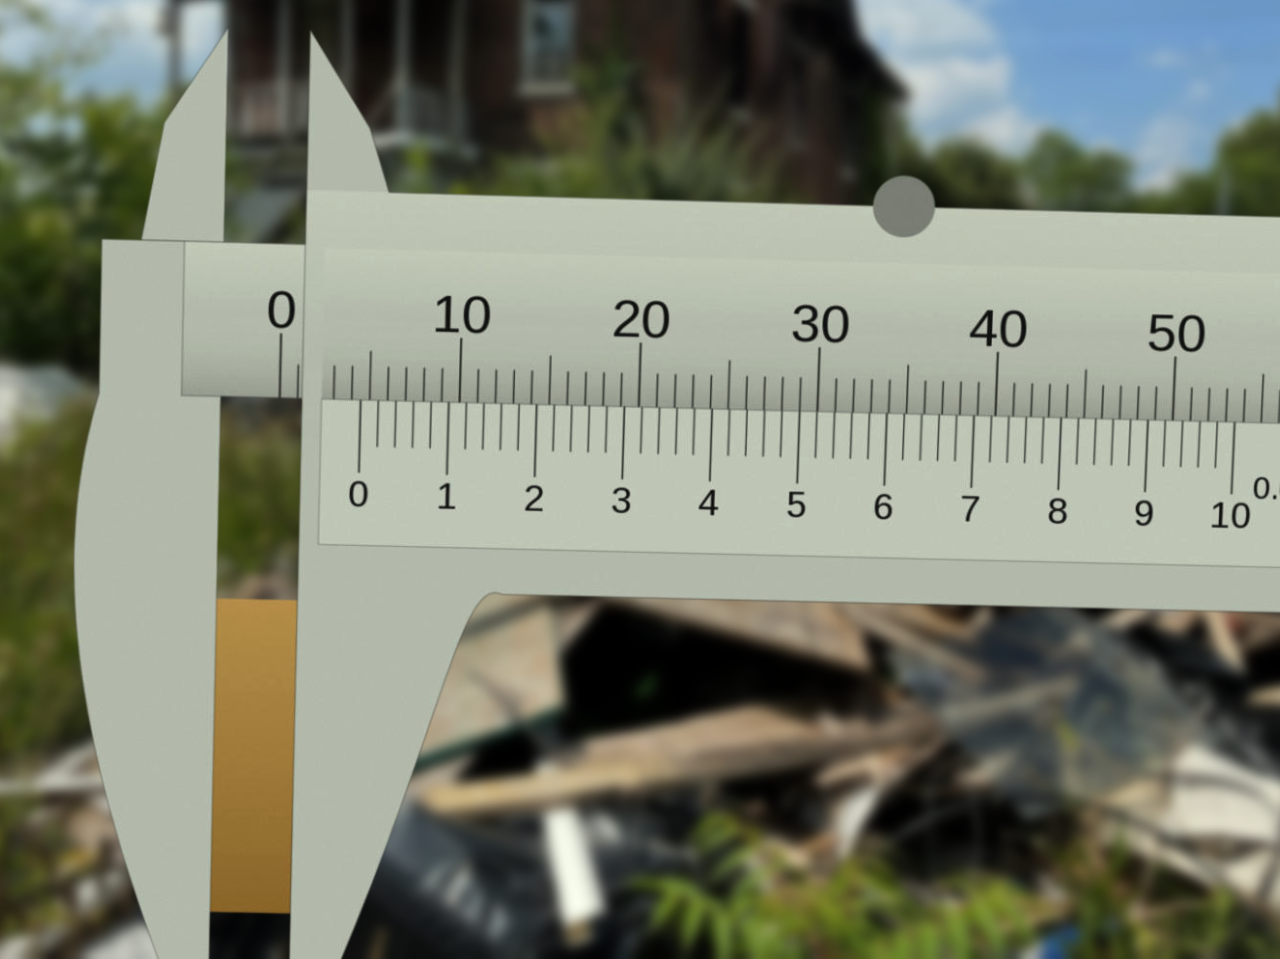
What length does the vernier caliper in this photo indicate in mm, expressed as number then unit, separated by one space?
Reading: 4.5 mm
